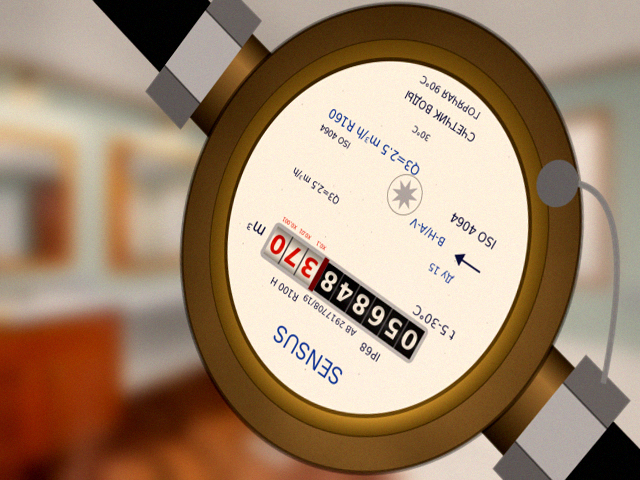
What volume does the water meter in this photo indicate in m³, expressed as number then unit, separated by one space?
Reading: 56848.370 m³
